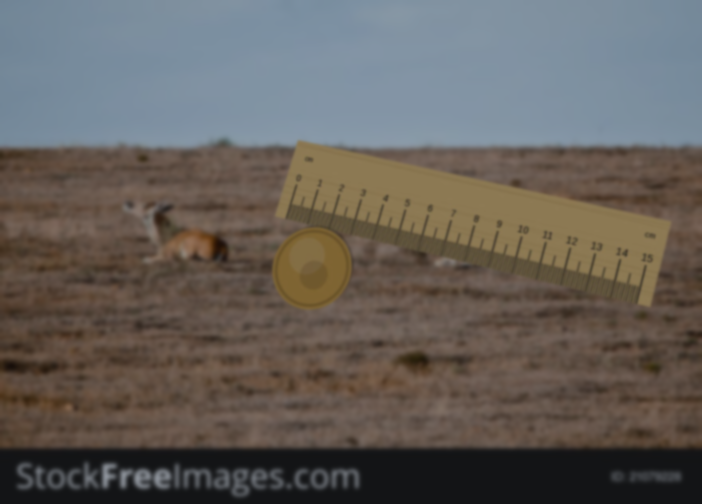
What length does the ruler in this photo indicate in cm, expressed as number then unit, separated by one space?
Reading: 3.5 cm
